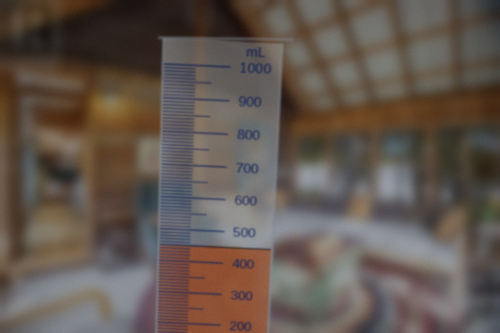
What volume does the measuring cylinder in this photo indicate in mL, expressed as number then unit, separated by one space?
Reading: 450 mL
